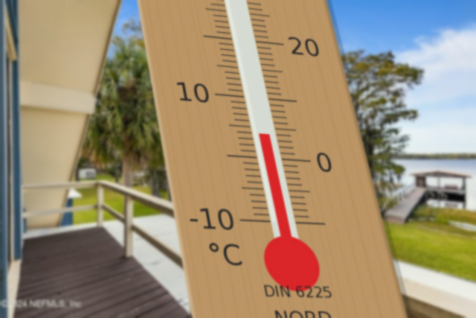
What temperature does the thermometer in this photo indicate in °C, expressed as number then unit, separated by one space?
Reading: 4 °C
